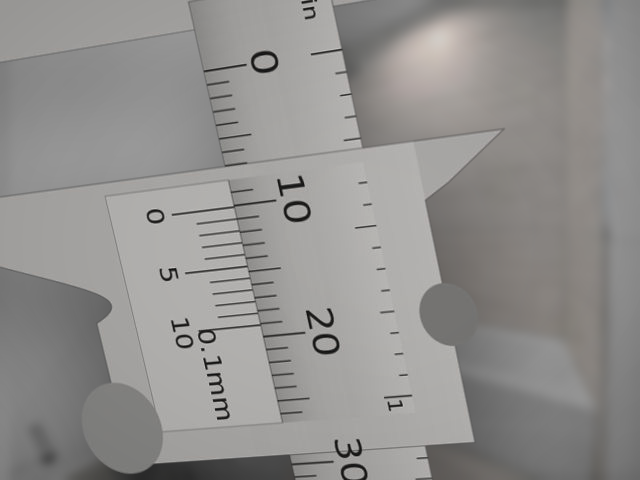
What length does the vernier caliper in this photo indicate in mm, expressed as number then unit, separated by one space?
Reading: 10.1 mm
